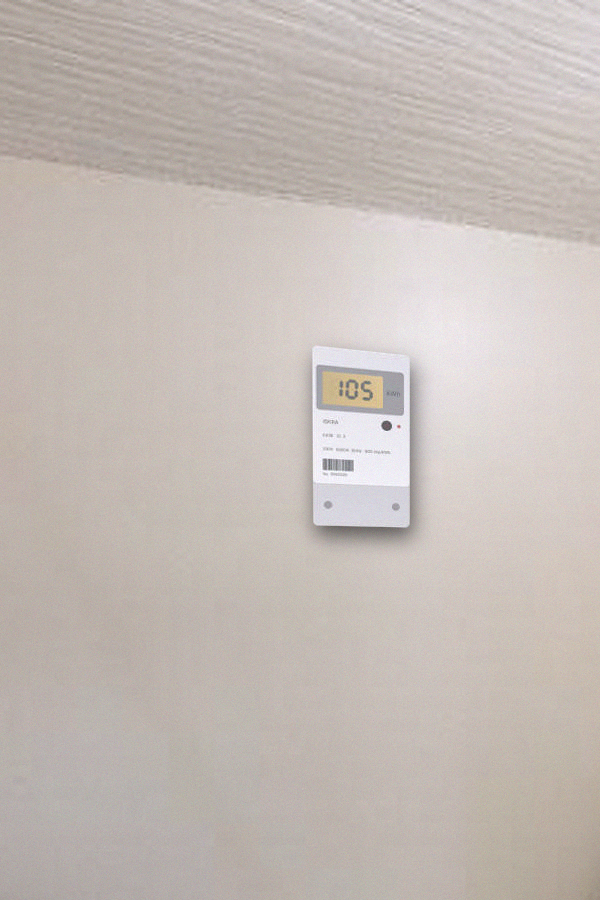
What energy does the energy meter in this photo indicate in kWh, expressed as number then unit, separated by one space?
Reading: 105 kWh
